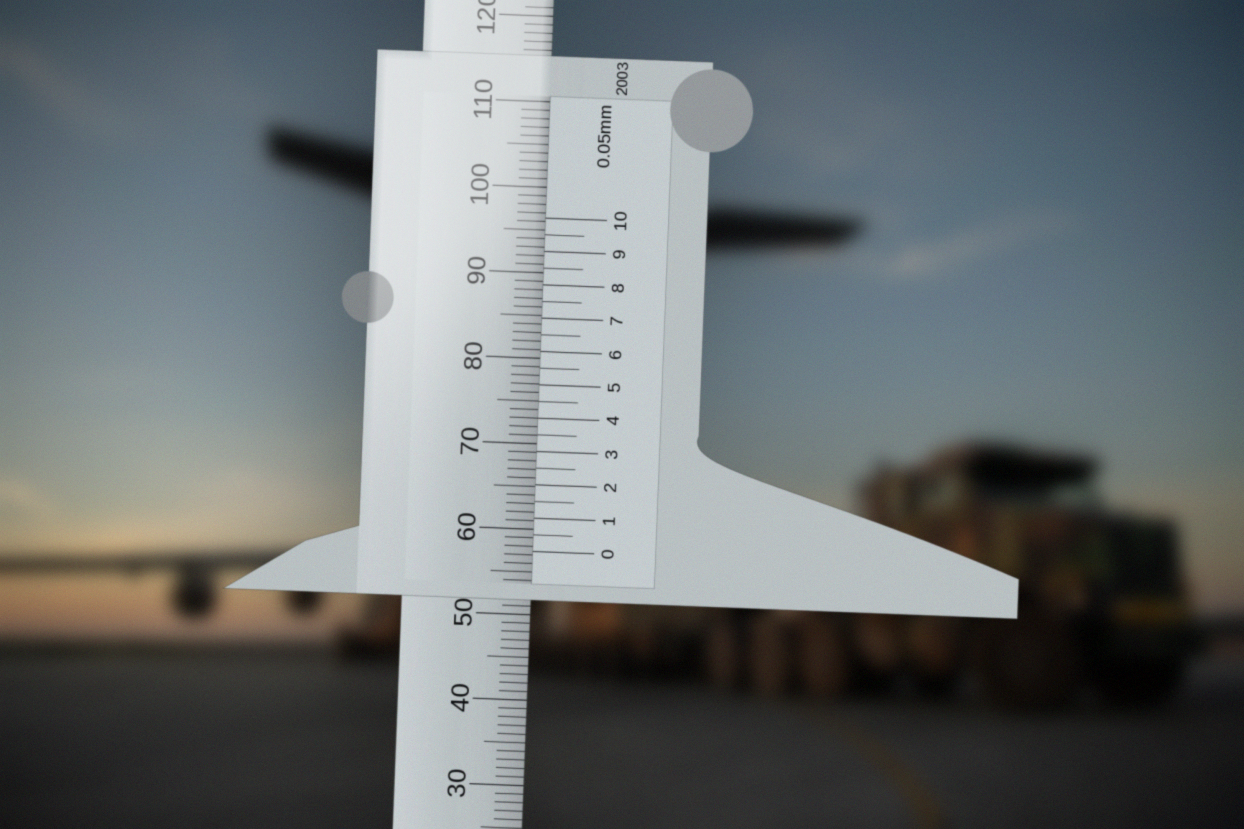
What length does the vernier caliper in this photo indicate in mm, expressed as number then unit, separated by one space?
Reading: 57.4 mm
